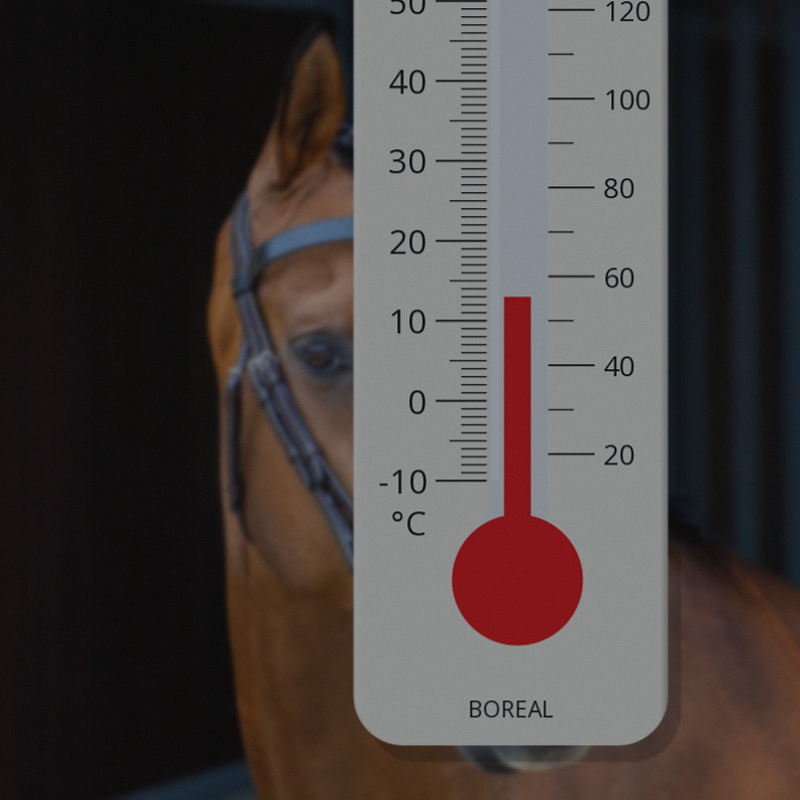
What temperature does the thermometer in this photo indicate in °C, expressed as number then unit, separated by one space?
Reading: 13 °C
